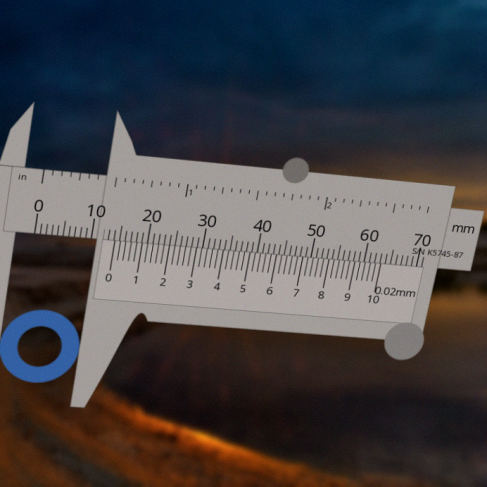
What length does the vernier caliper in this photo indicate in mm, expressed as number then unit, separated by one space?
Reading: 14.2 mm
